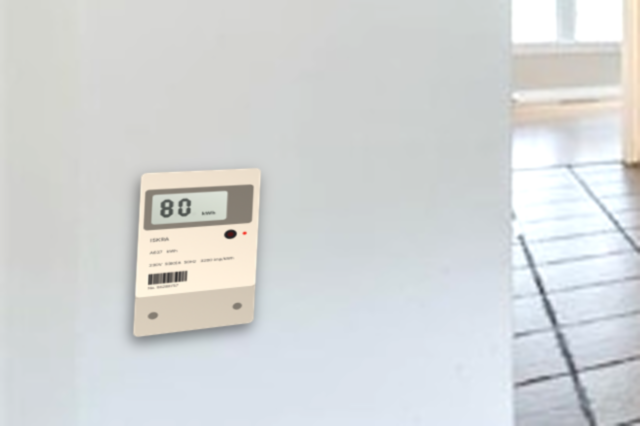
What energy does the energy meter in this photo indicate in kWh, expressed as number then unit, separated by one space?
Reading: 80 kWh
